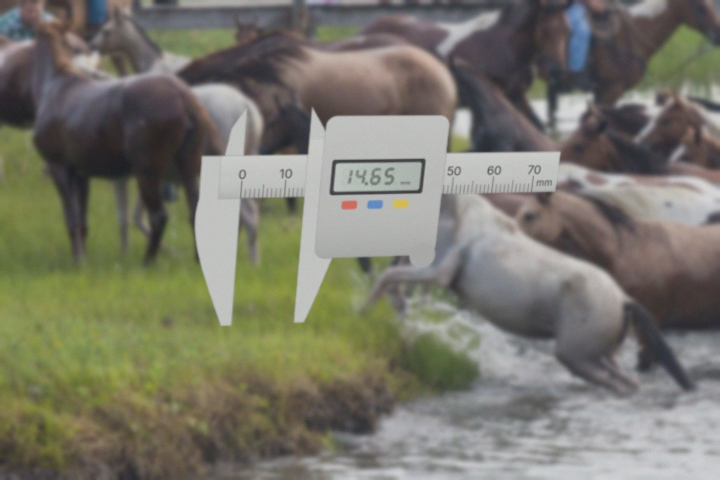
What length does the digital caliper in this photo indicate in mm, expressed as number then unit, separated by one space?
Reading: 14.65 mm
